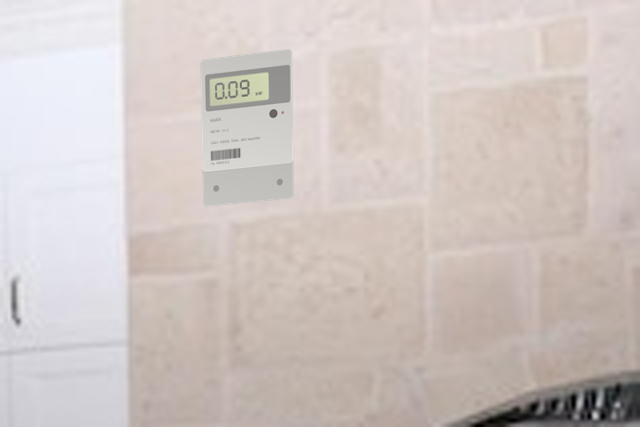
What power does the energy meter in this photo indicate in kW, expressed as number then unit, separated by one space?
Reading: 0.09 kW
